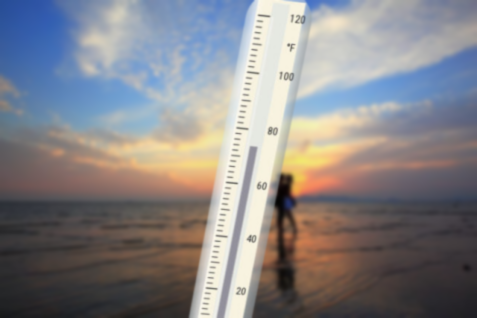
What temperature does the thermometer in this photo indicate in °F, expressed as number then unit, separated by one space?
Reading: 74 °F
